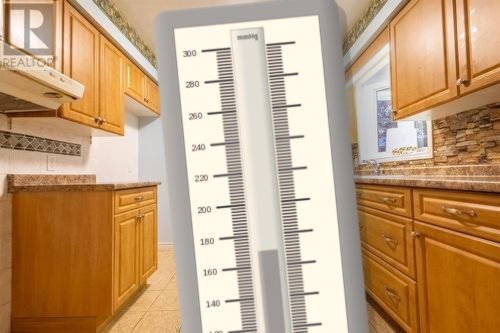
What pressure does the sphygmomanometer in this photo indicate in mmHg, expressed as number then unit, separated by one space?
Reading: 170 mmHg
